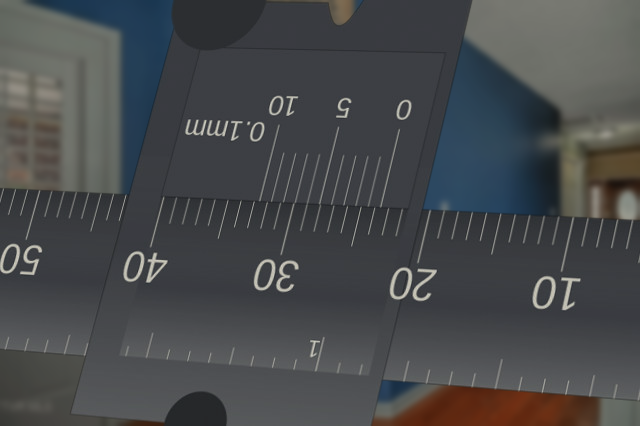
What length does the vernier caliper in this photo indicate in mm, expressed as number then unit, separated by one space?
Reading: 23.6 mm
